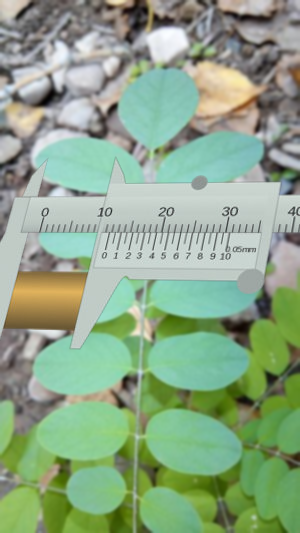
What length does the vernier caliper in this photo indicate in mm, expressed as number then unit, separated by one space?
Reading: 11.6 mm
